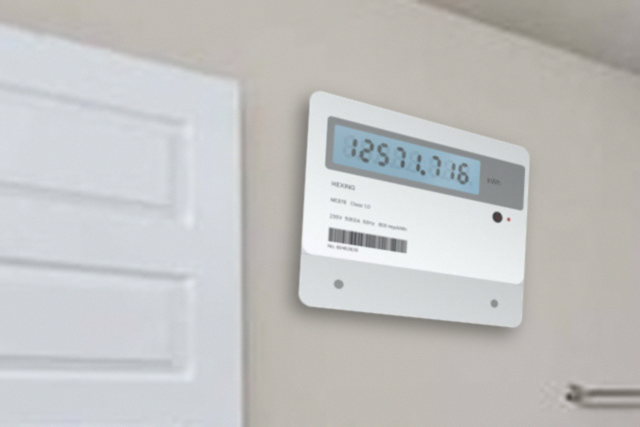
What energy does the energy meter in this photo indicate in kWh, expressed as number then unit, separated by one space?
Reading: 12571.716 kWh
